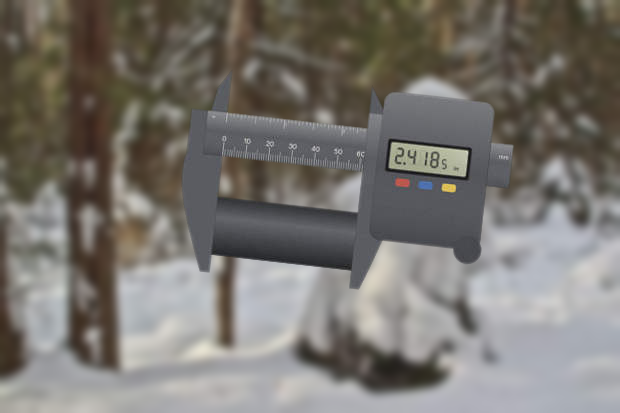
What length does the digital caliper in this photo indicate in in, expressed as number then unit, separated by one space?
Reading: 2.4185 in
